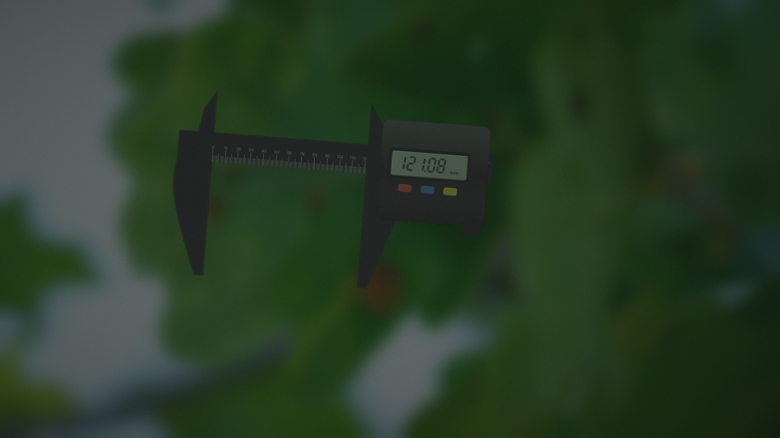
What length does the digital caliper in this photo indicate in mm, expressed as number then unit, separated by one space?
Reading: 121.08 mm
